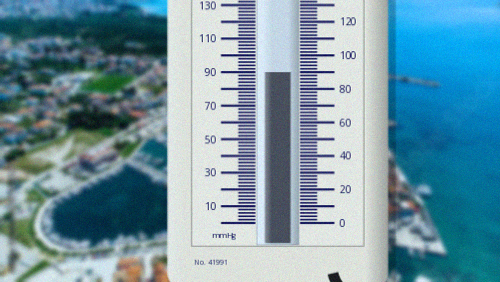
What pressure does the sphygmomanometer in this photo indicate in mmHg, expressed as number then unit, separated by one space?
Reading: 90 mmHg
